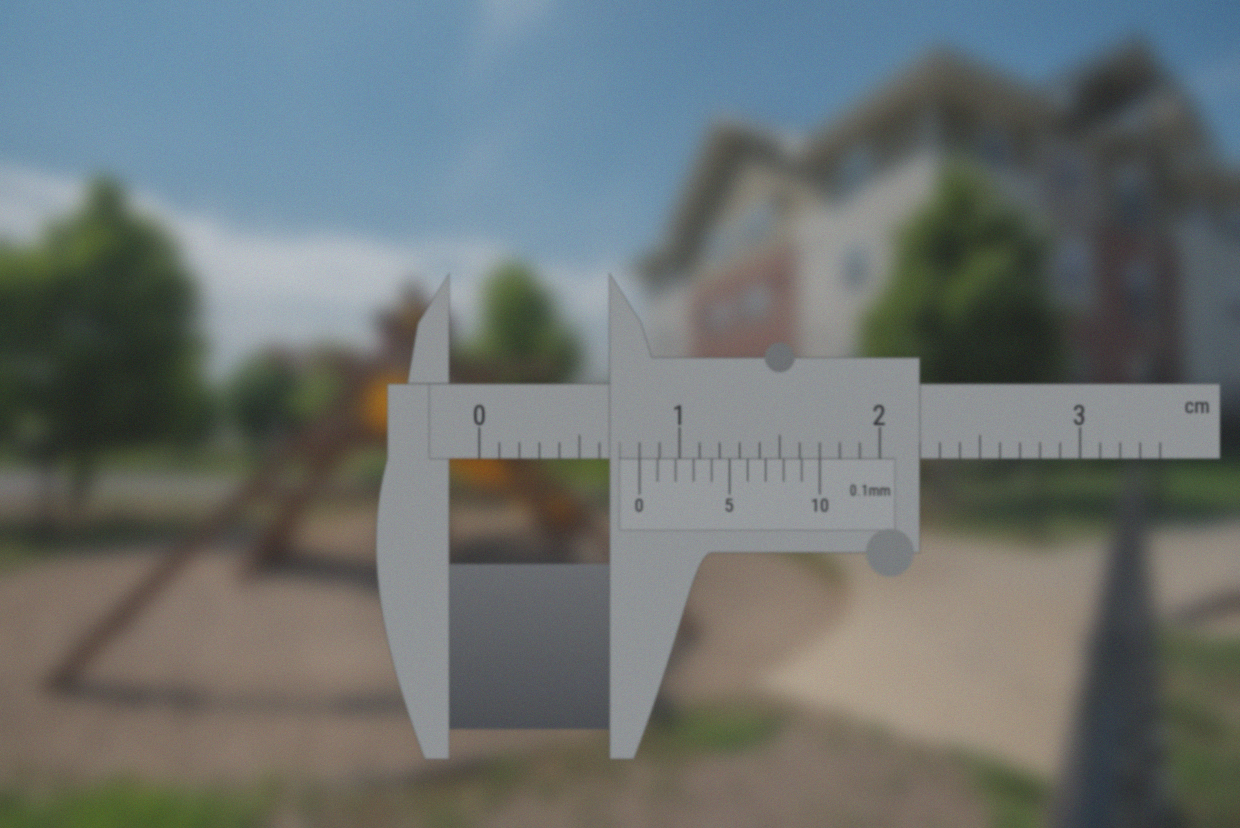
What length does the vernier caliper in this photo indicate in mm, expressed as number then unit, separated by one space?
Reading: 8.0 mm
